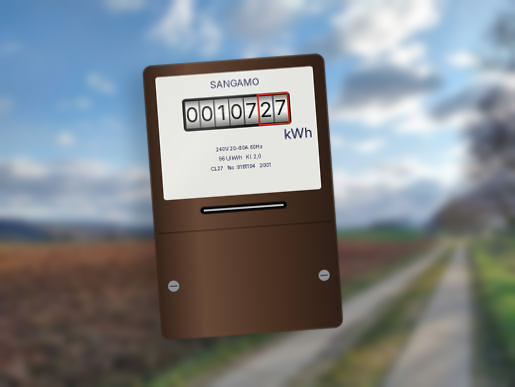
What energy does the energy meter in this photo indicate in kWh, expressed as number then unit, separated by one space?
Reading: 107.27 kWh
